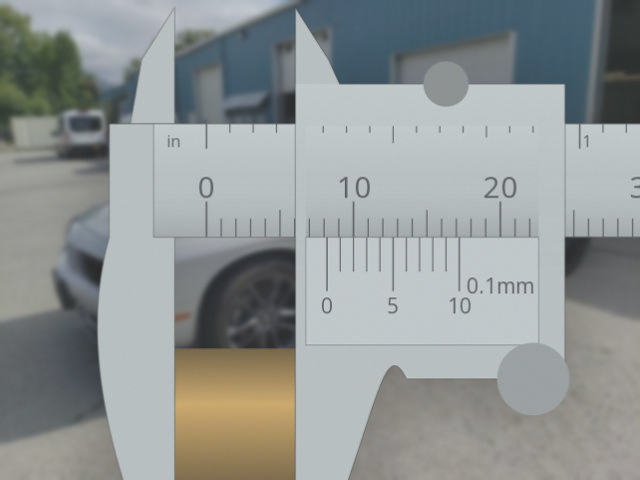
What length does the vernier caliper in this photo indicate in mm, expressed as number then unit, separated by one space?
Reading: 8.2 mm
